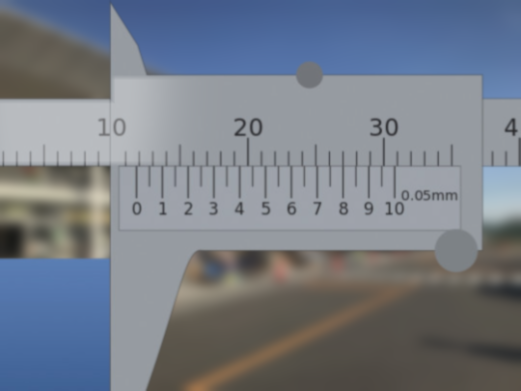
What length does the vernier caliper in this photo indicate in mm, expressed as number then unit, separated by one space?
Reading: 11.8 mm
